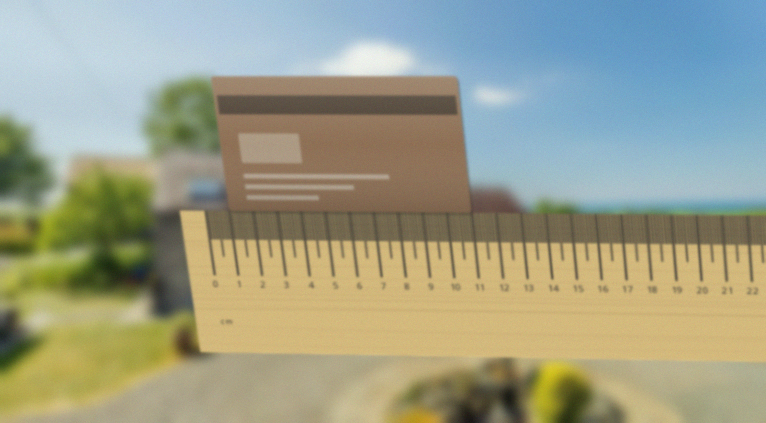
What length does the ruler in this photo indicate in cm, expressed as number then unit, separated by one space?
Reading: 10 cm
